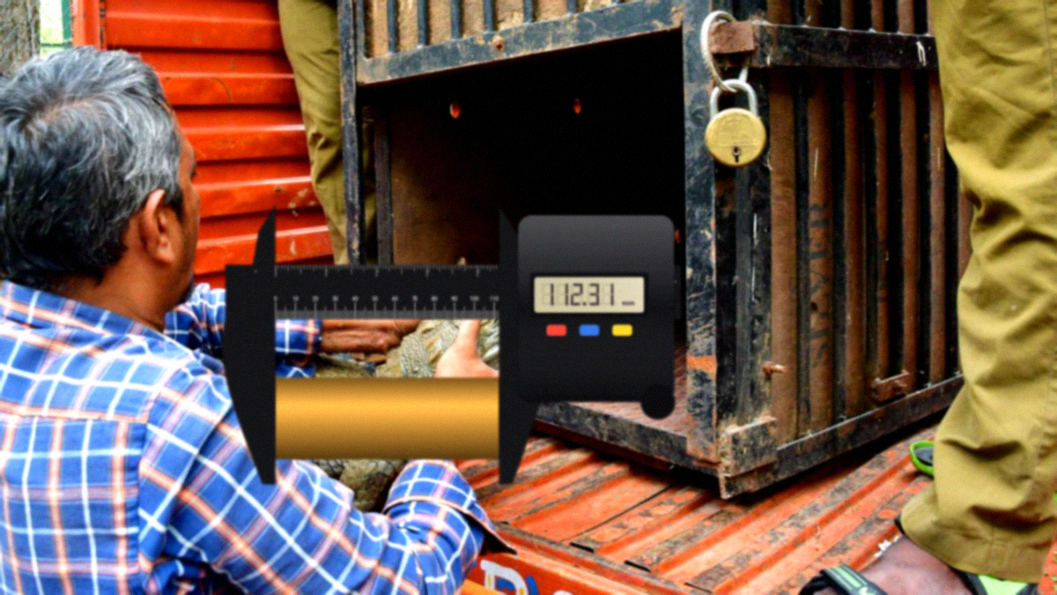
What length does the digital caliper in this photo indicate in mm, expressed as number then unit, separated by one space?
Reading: 112.31 mm
